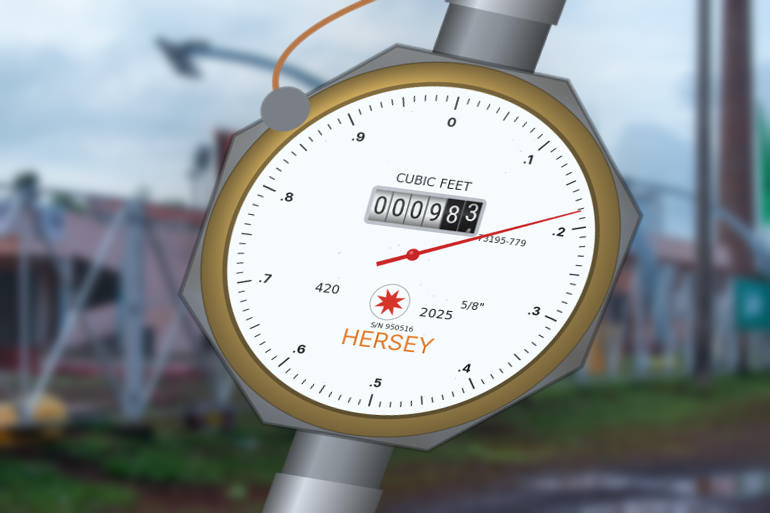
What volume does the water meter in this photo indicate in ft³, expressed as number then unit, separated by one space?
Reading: 983.18 ft³
